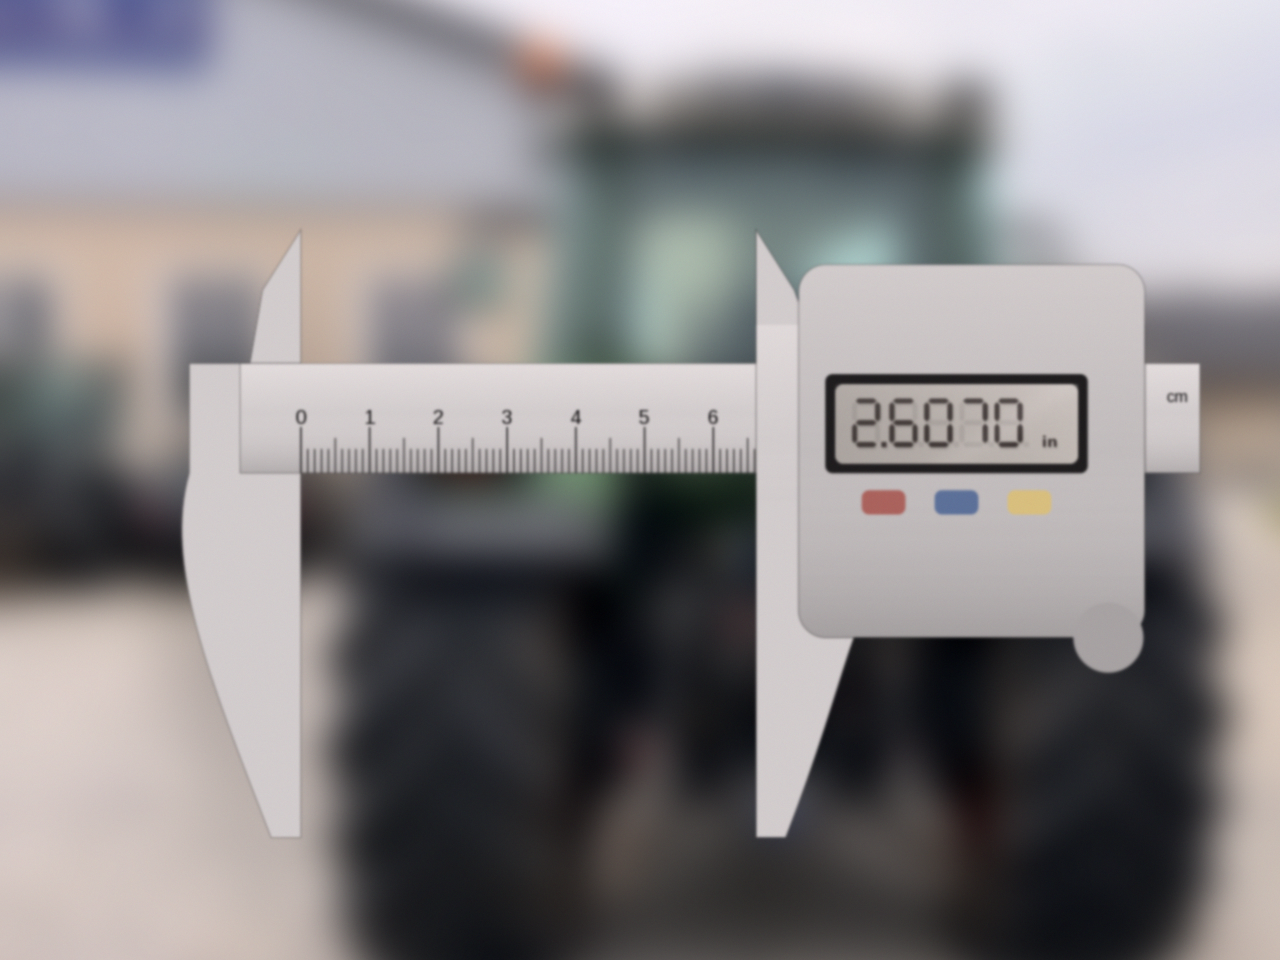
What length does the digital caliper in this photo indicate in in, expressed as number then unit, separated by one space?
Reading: 2.6070 in
